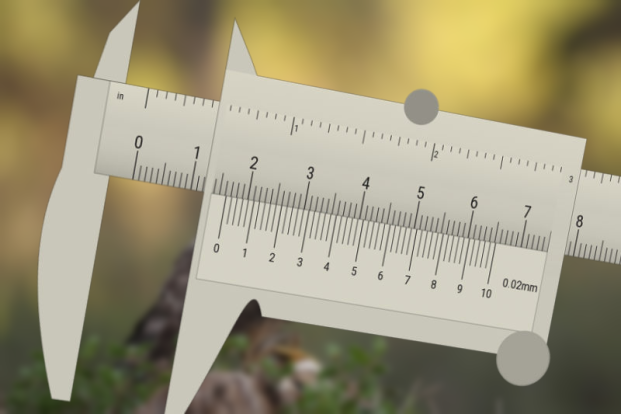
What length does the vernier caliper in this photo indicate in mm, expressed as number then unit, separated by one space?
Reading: 16.2 mm
